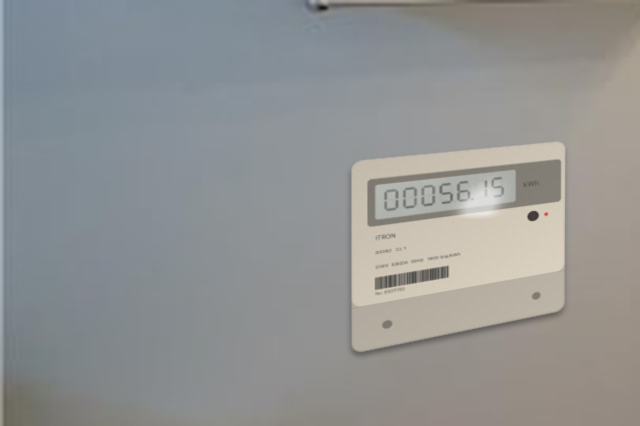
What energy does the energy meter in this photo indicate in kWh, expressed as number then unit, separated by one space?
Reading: 56.15 kWh
